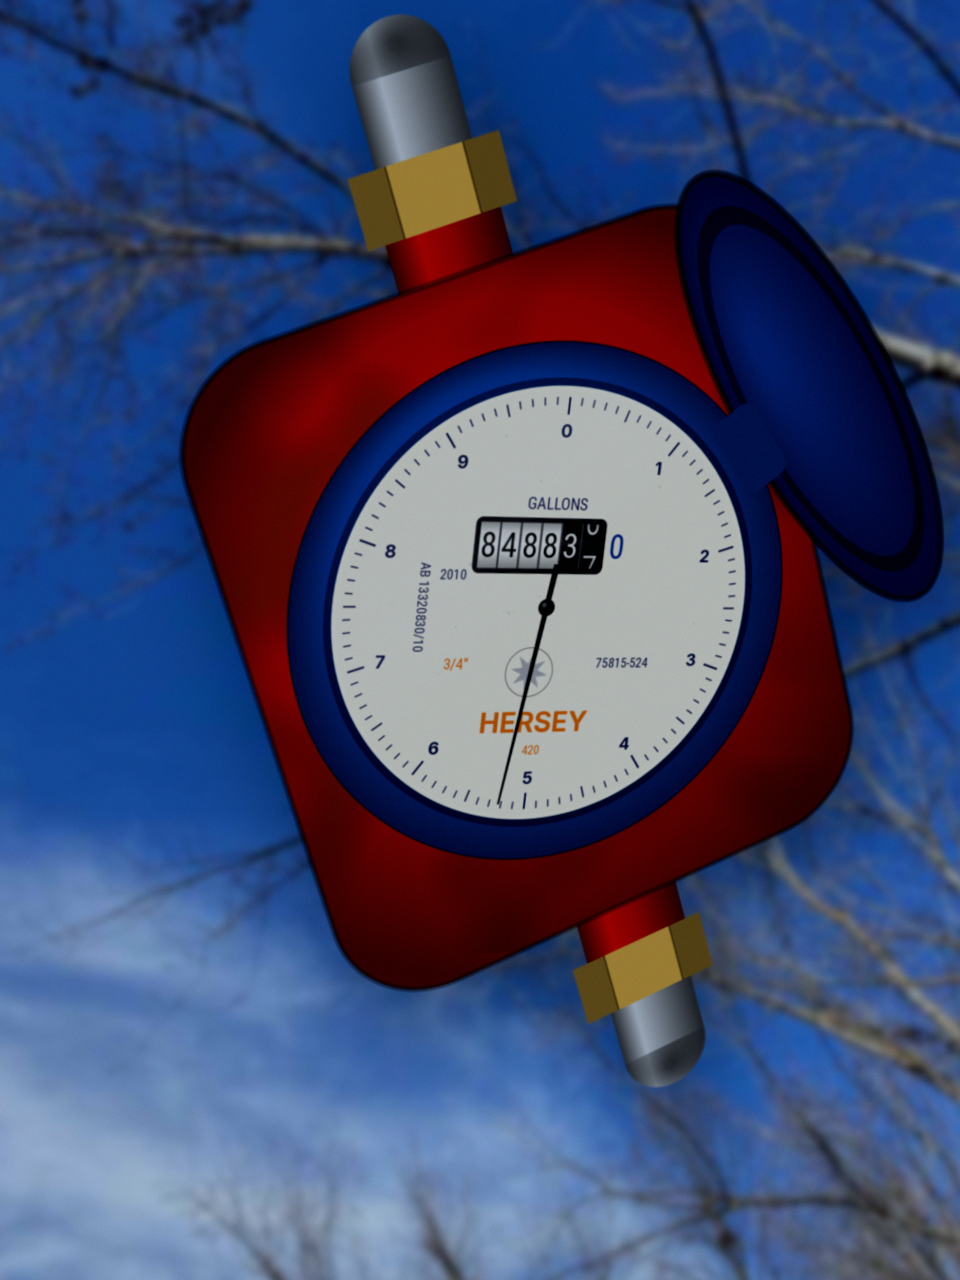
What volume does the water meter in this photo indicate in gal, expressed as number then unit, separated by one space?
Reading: 8488365.2 gal
